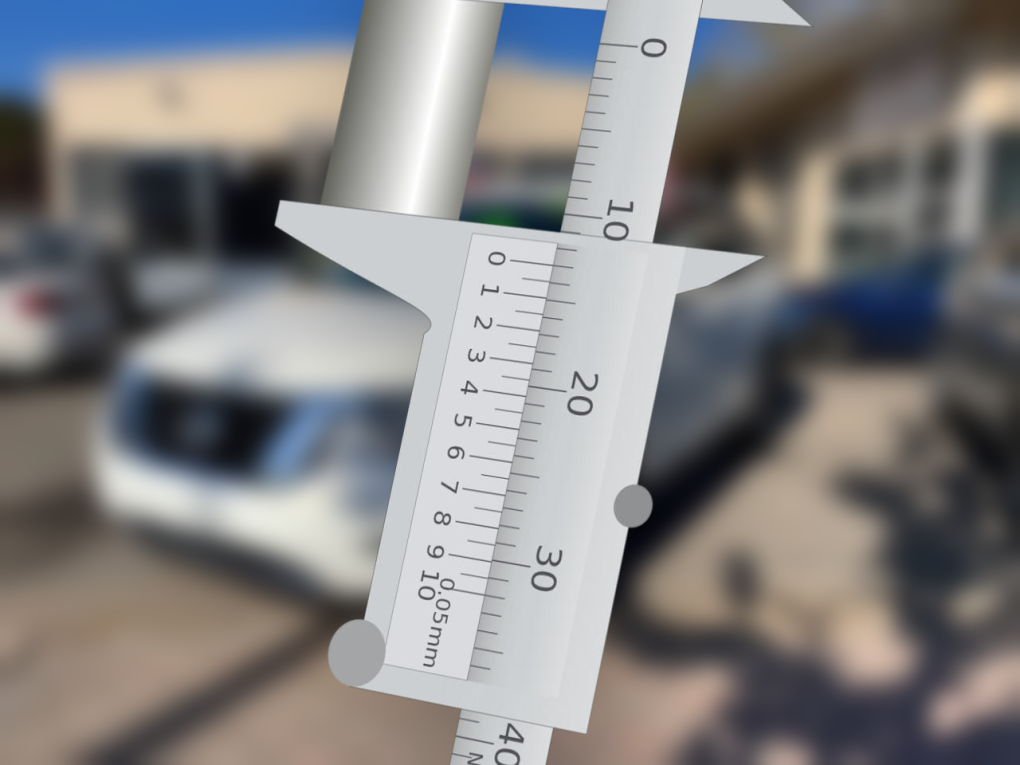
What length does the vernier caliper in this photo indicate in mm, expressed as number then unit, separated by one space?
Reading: 13.0 mm
